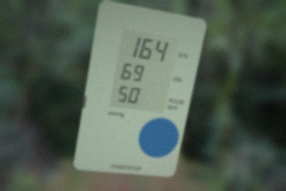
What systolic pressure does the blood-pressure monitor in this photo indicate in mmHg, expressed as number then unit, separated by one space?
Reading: 164 mmHg
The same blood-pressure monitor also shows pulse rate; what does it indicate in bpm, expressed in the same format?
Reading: 50 bpm
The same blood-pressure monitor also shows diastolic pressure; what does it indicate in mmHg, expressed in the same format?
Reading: 69 mmHg
